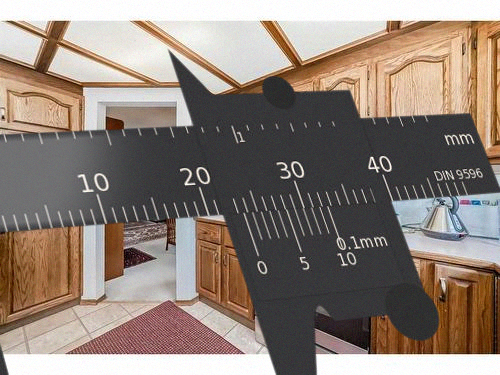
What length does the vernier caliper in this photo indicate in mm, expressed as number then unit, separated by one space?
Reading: 23.6 mm
